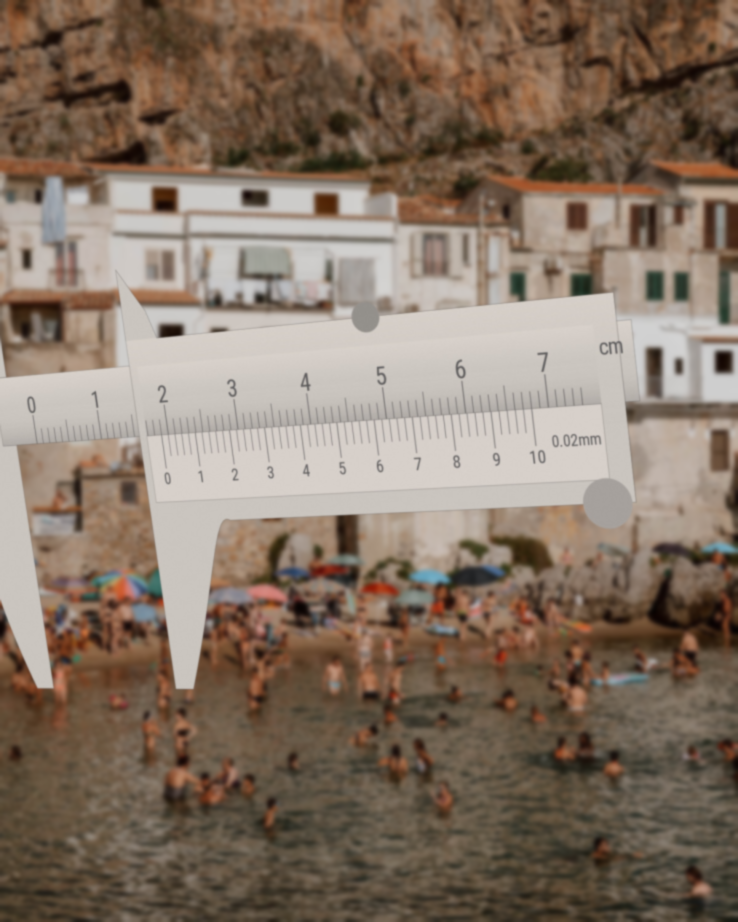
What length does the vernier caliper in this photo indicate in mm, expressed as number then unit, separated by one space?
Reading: 19.0 mm
